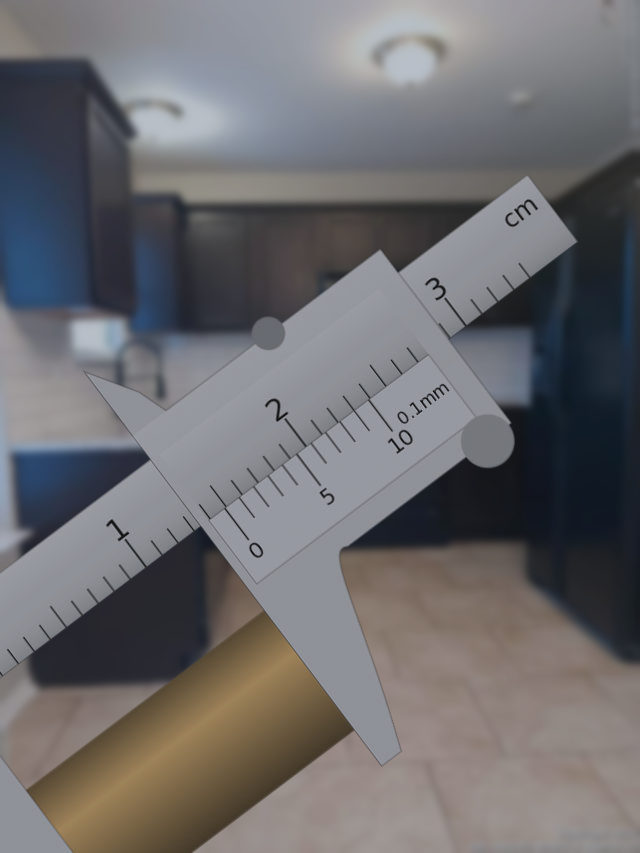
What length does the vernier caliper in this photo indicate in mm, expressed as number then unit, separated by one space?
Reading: 14.9 mm
